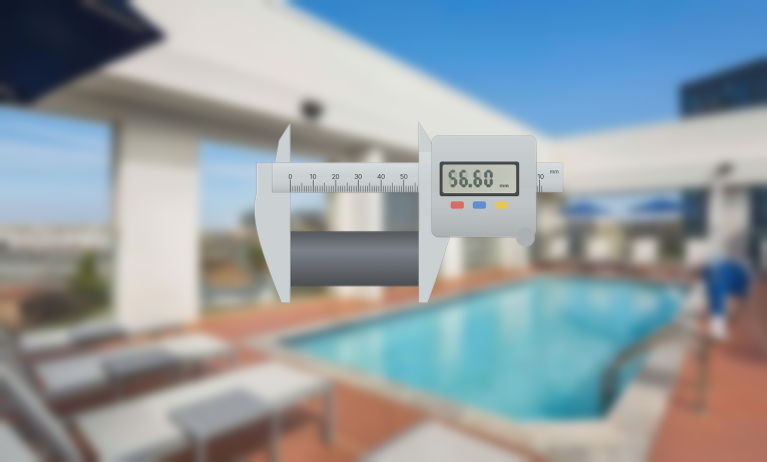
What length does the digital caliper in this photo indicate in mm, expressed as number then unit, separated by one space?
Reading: 56.60 mm
